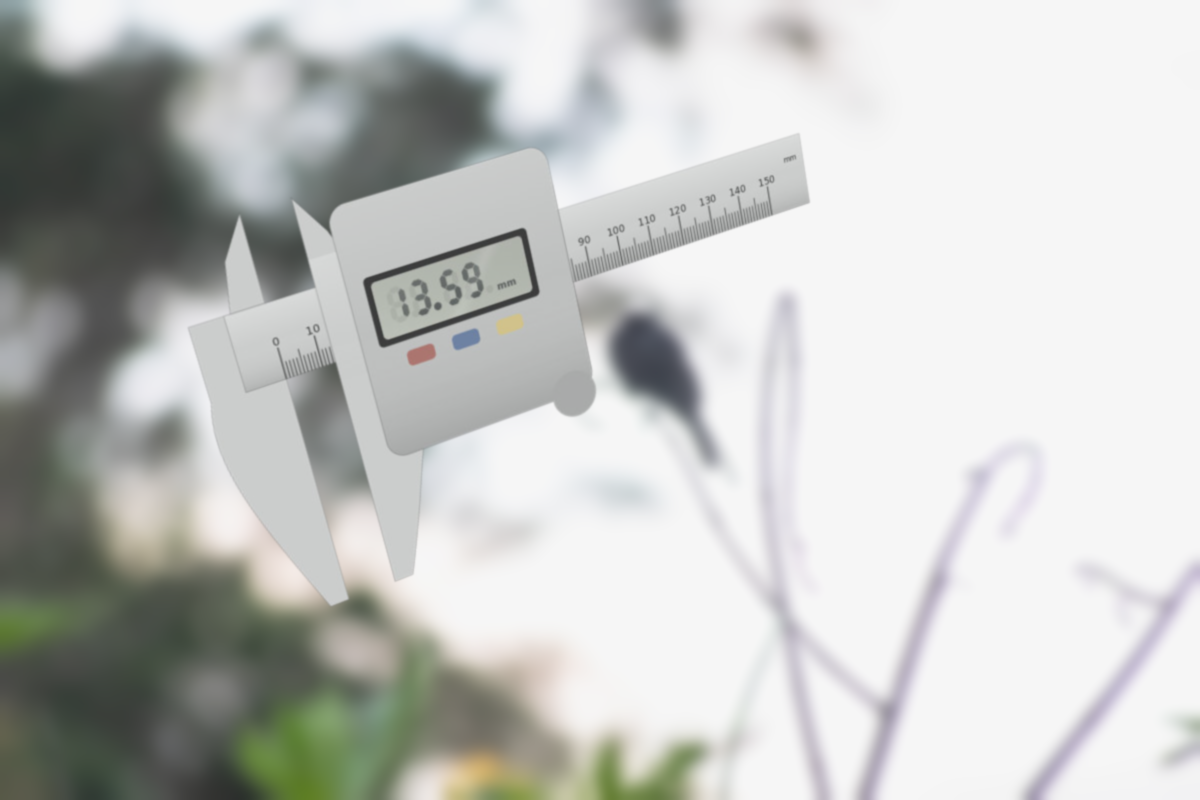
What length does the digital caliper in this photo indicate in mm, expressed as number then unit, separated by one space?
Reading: 13.59 mm
